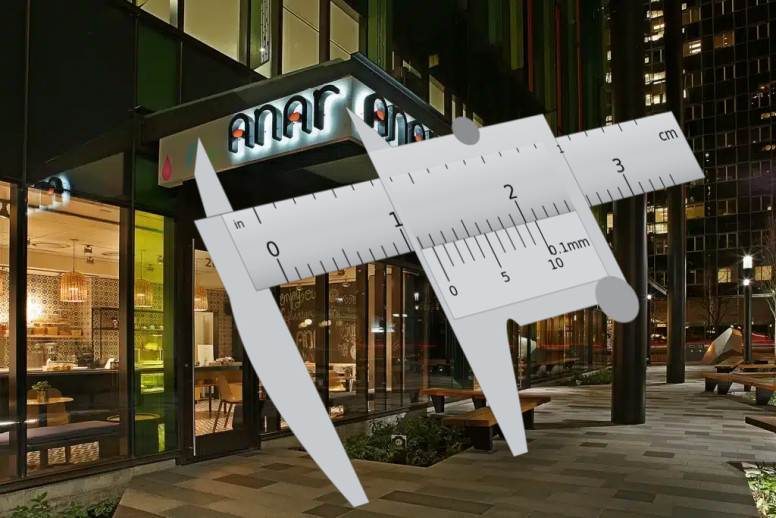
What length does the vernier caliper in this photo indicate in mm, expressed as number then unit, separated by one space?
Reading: 11.8 mm
